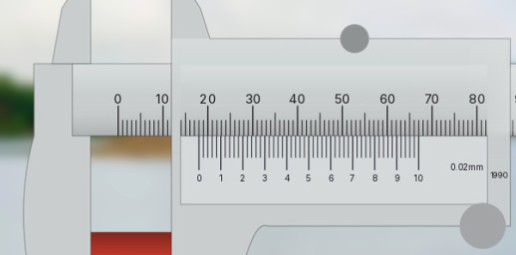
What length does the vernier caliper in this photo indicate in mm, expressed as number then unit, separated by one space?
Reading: 18.0 mm
